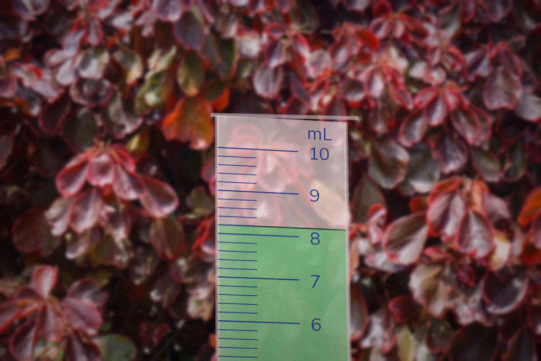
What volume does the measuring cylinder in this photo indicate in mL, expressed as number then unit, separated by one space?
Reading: 8.2 mL
